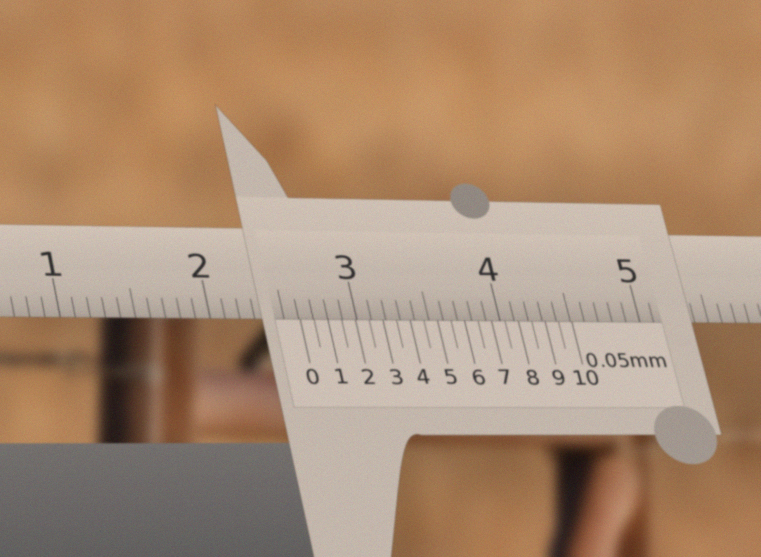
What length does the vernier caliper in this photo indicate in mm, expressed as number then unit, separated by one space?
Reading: 26.1 mm
